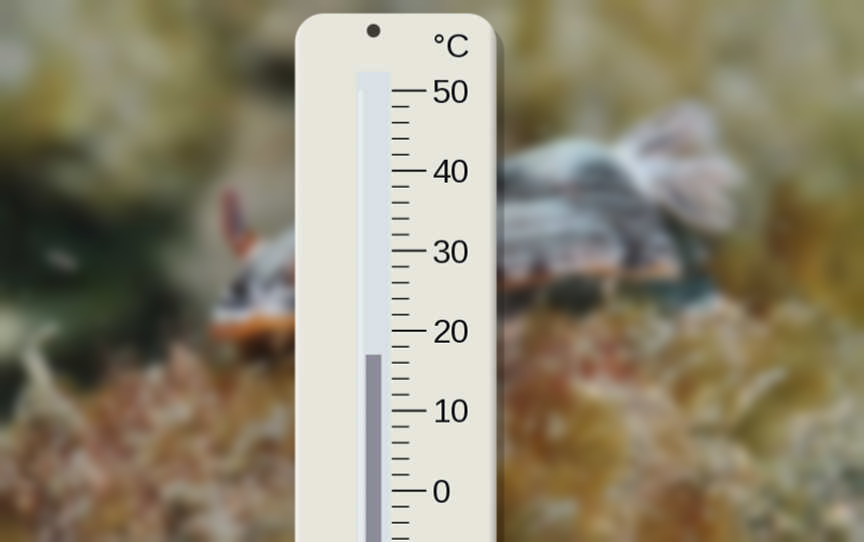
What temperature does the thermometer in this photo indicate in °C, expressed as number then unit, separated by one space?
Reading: 17 °C
